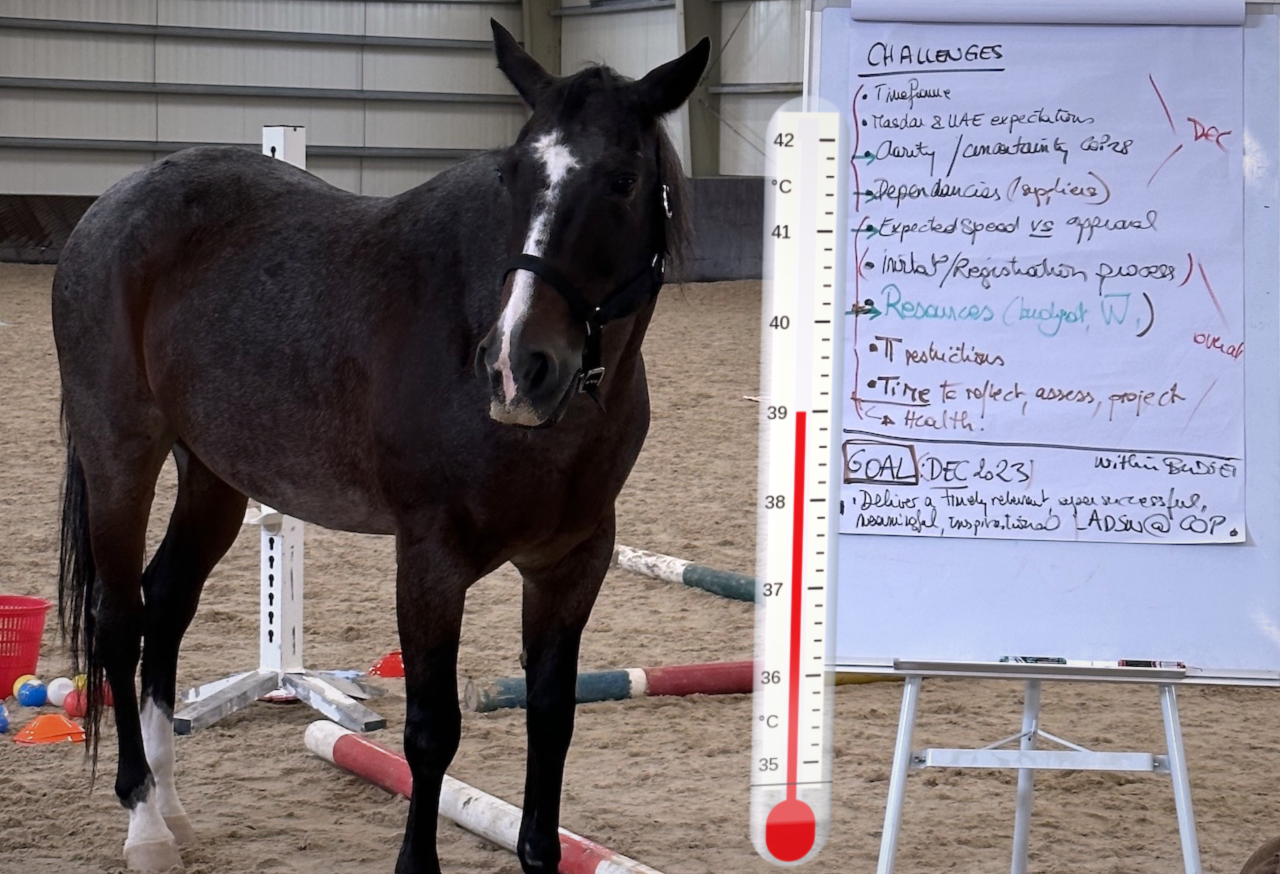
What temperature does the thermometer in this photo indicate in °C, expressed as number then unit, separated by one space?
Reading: 39 °C
